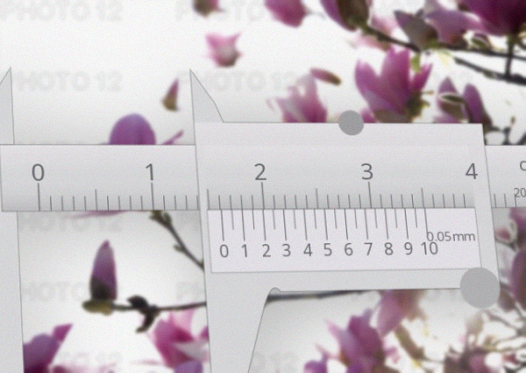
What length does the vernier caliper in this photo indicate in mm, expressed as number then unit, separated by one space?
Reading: 16.1 mm
